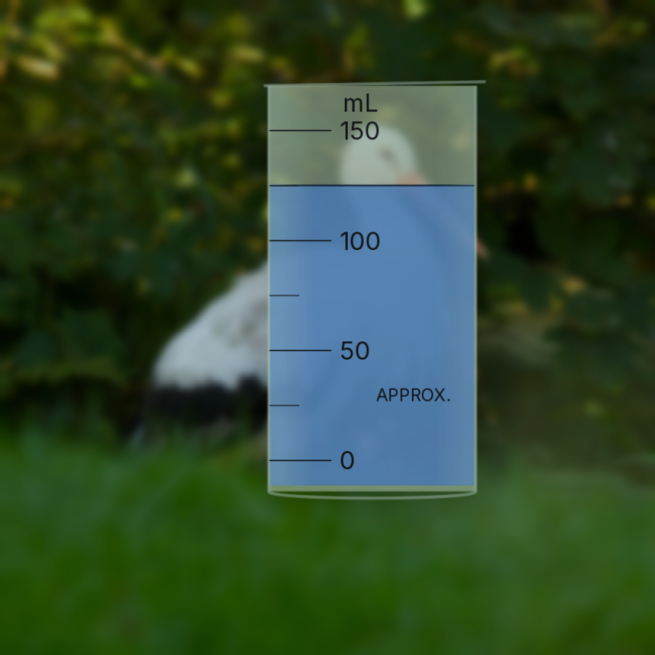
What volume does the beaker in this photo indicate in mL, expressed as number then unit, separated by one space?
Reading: 125 mL
